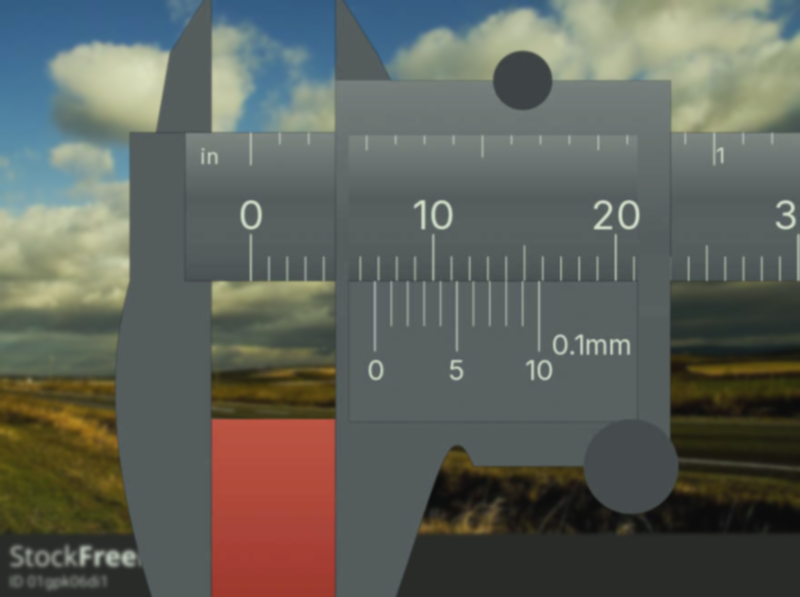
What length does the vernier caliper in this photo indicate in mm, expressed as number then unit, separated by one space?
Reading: 6.8 mm
